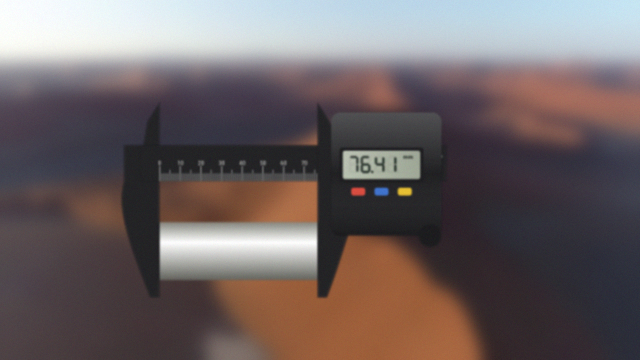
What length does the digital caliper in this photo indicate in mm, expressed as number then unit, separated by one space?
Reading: 76.41 mm
